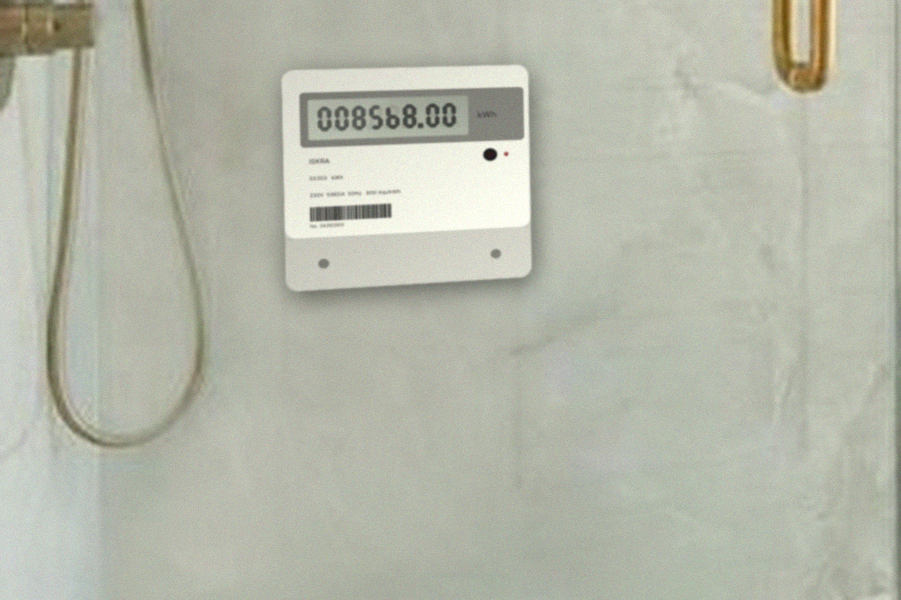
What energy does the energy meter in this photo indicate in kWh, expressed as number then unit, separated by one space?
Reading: 8568.00 kWh
